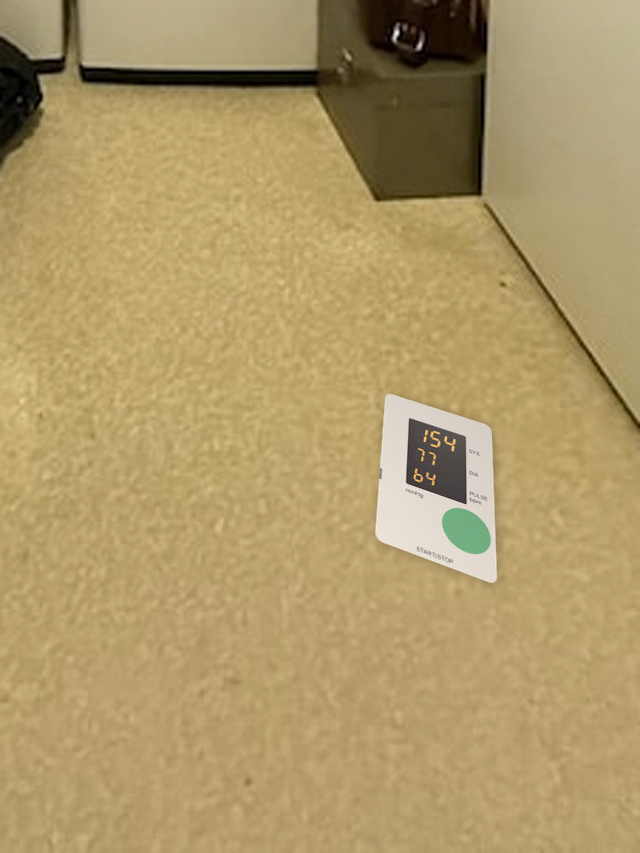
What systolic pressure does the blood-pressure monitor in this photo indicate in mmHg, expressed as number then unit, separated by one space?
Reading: 154 mmHg
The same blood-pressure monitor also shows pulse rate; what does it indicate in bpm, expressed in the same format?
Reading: 64 bpm
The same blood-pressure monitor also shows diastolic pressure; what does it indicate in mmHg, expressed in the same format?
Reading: 77 mmHg
